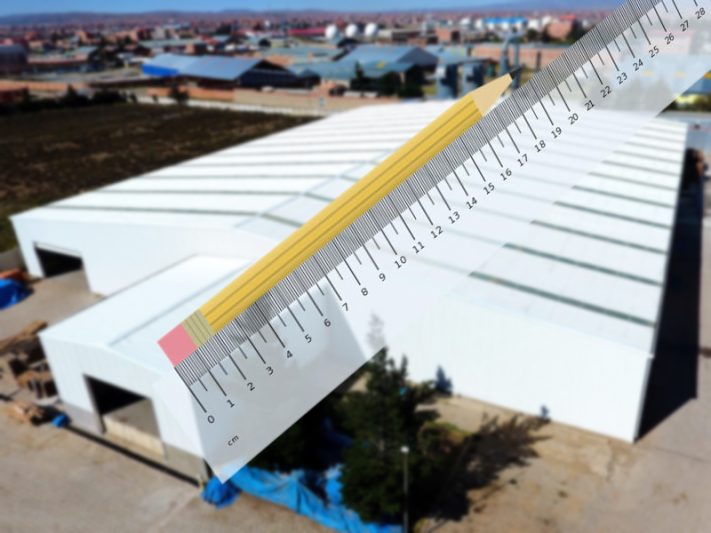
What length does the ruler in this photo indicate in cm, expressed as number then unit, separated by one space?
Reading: 19 cm
